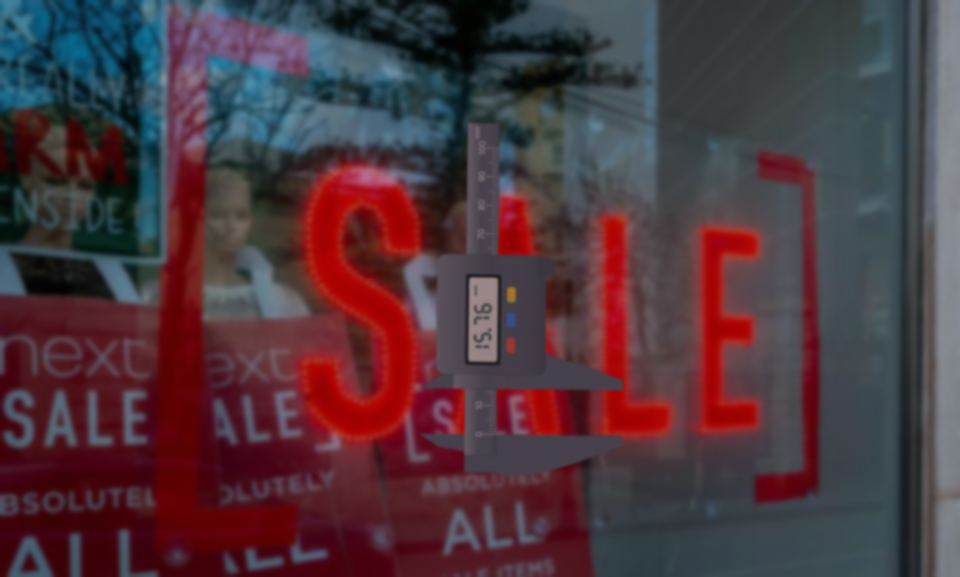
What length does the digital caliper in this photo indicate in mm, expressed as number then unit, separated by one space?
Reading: 15.76 mm
